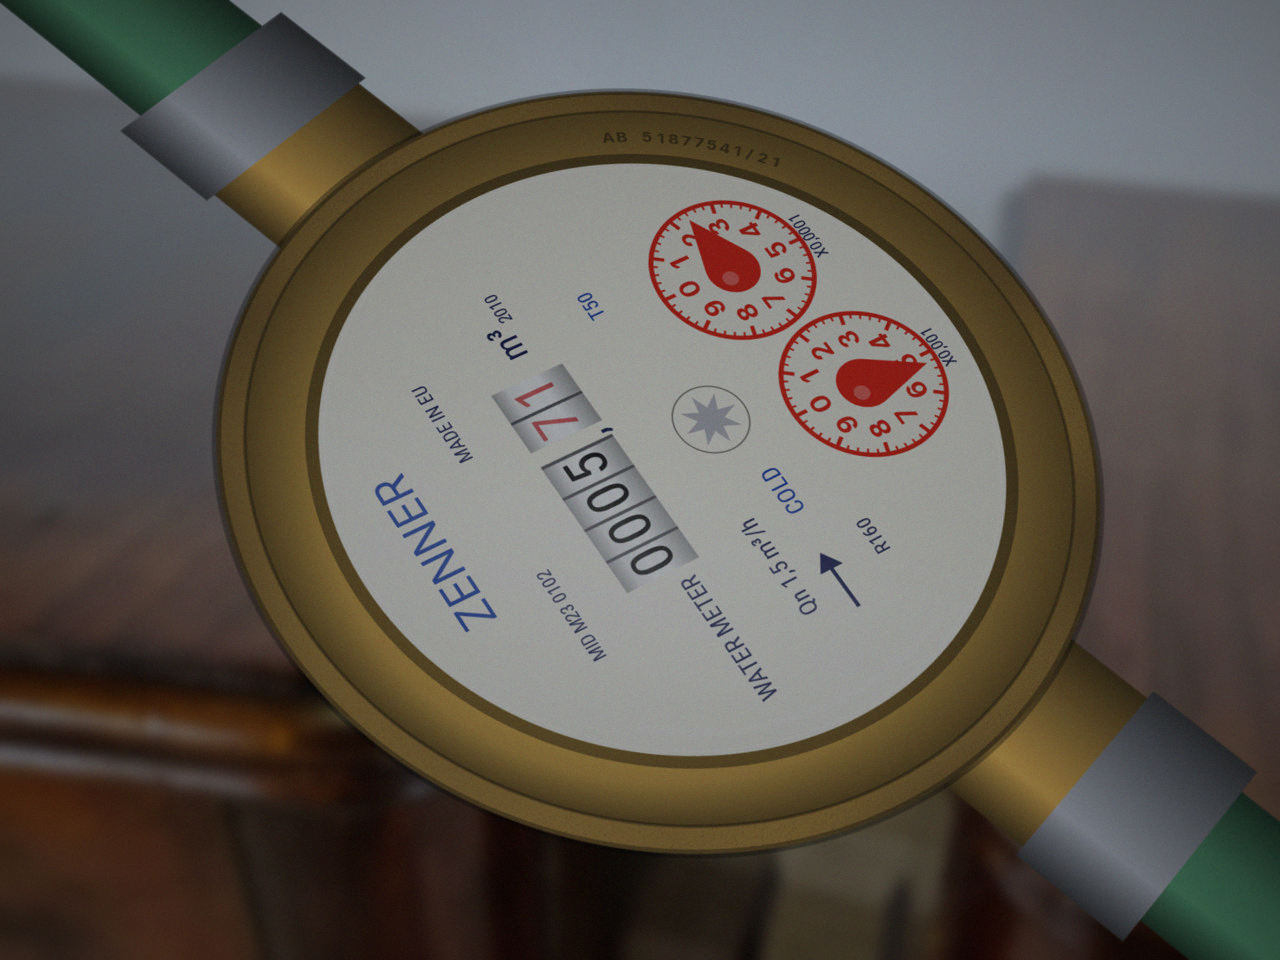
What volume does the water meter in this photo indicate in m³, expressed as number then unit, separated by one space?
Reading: 5.7152 m³
